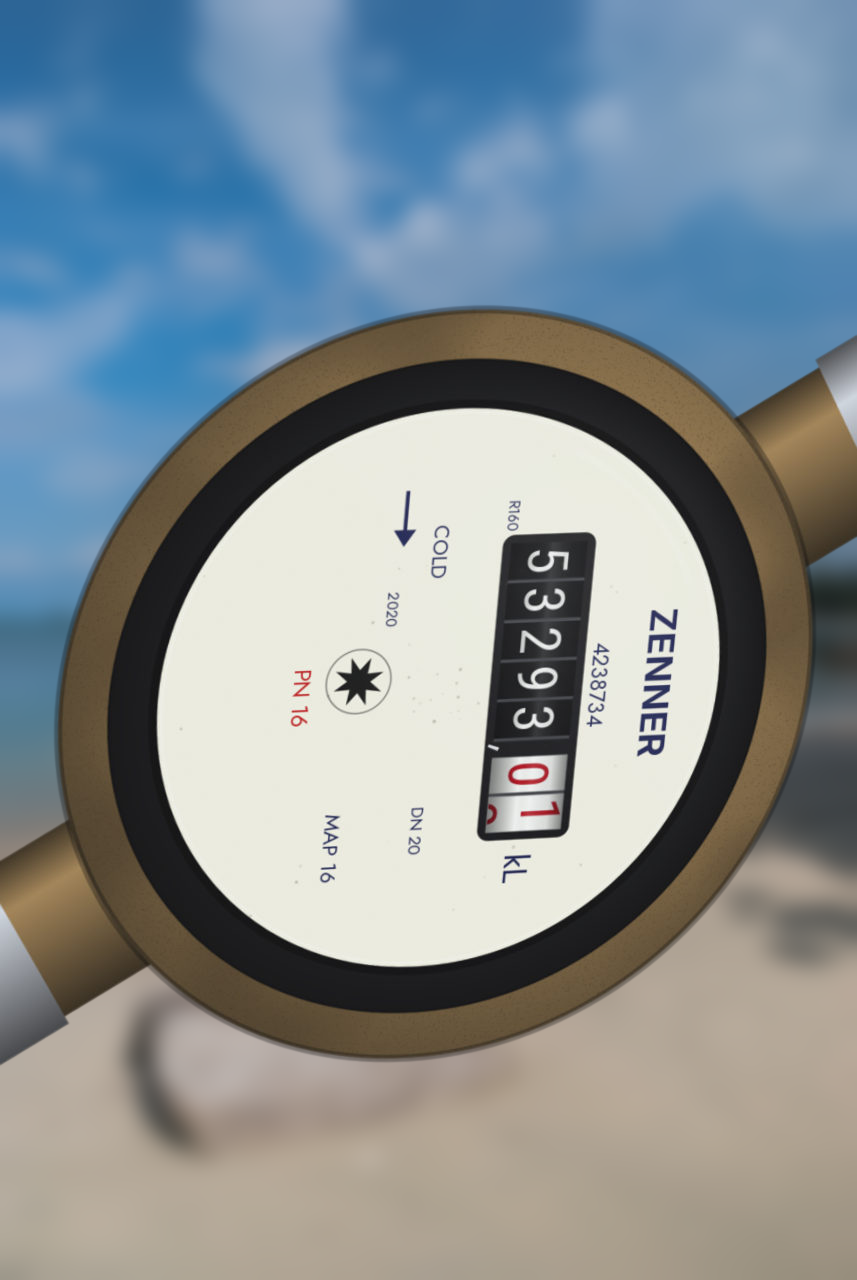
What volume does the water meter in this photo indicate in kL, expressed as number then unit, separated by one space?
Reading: 53293.01 kL
